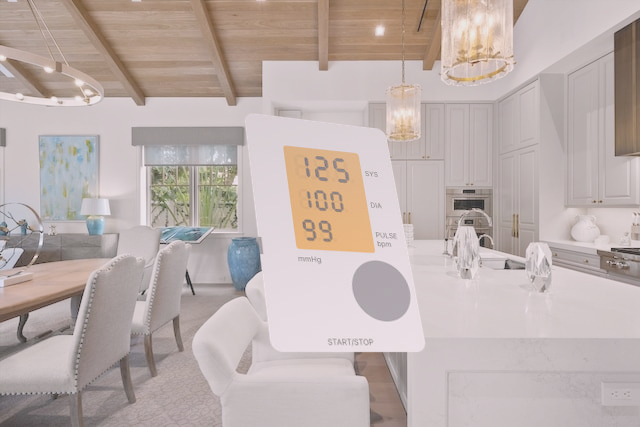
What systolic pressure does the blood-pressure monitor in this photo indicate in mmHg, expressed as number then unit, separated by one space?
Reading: 125 mmHg
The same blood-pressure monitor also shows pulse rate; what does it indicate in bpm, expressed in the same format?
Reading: 99 bpm
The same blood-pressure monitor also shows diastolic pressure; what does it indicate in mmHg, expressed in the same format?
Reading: 100 mmHg
